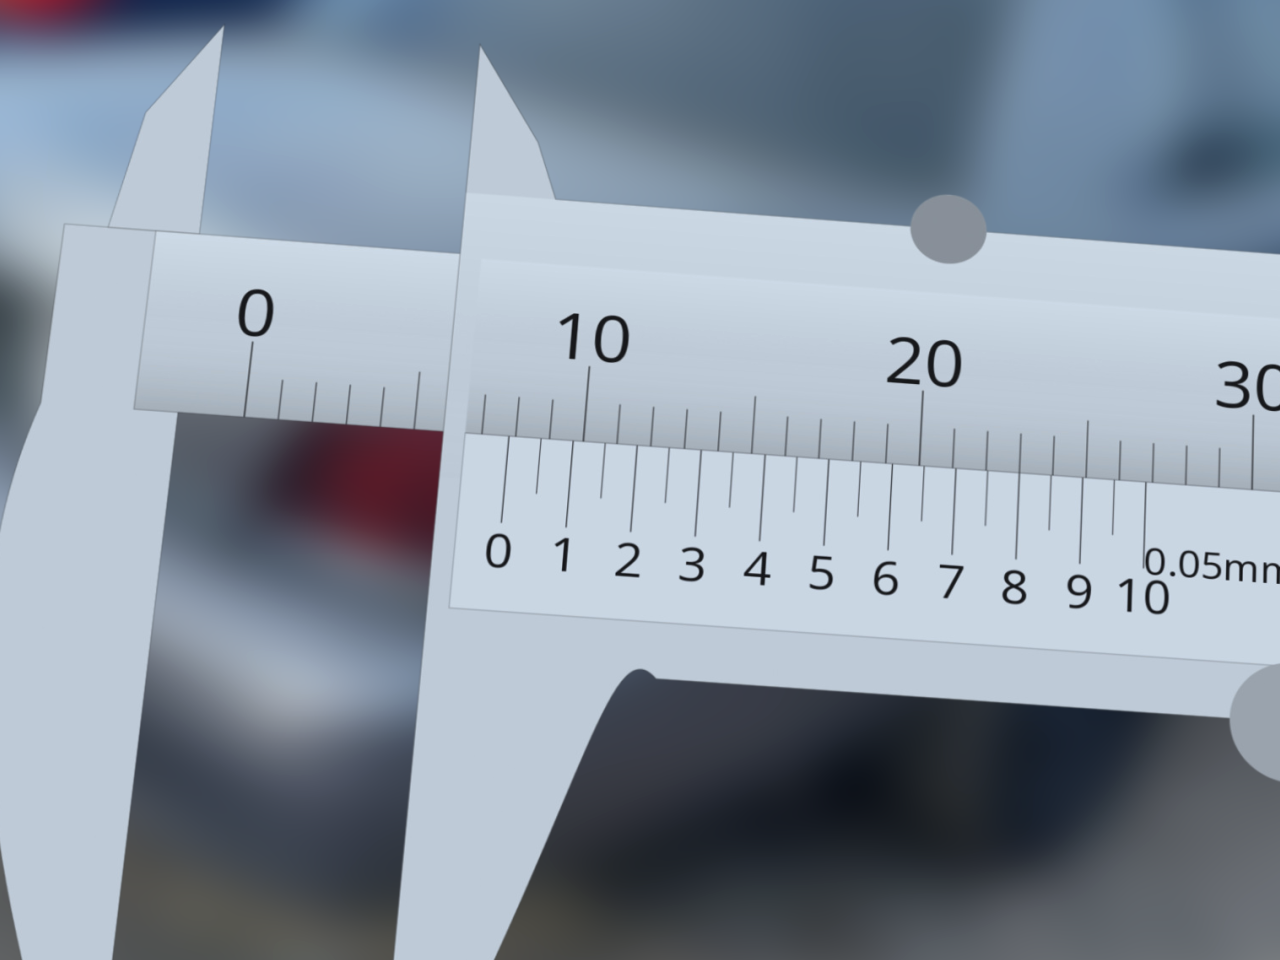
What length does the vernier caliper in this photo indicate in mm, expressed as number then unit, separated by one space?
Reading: 7.80 mm
